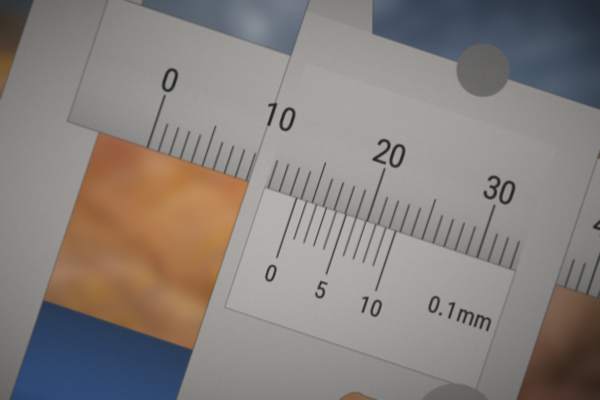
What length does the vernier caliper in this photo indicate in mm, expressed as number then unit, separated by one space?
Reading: 13.6 mm
